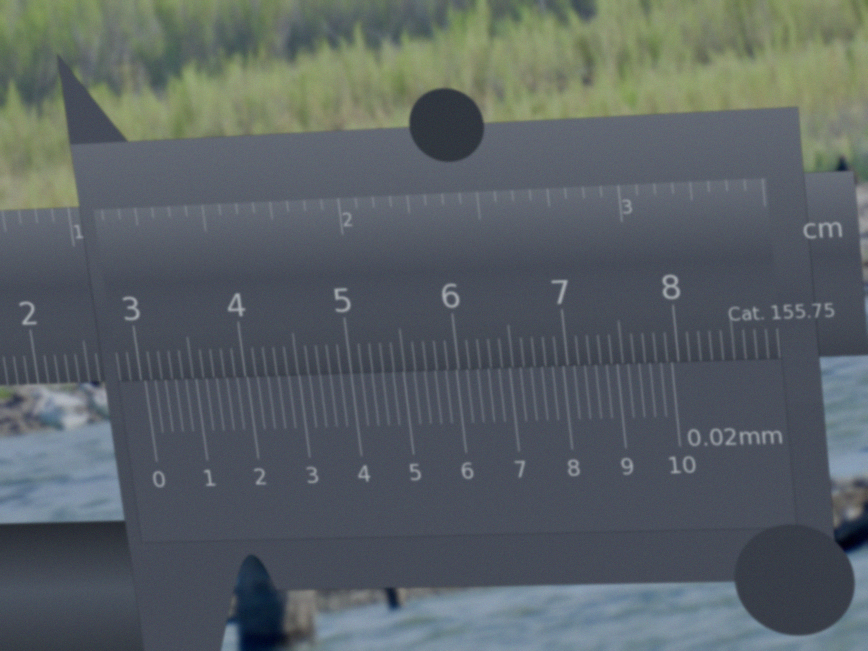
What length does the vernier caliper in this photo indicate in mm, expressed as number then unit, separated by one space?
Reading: 30.4 mm
